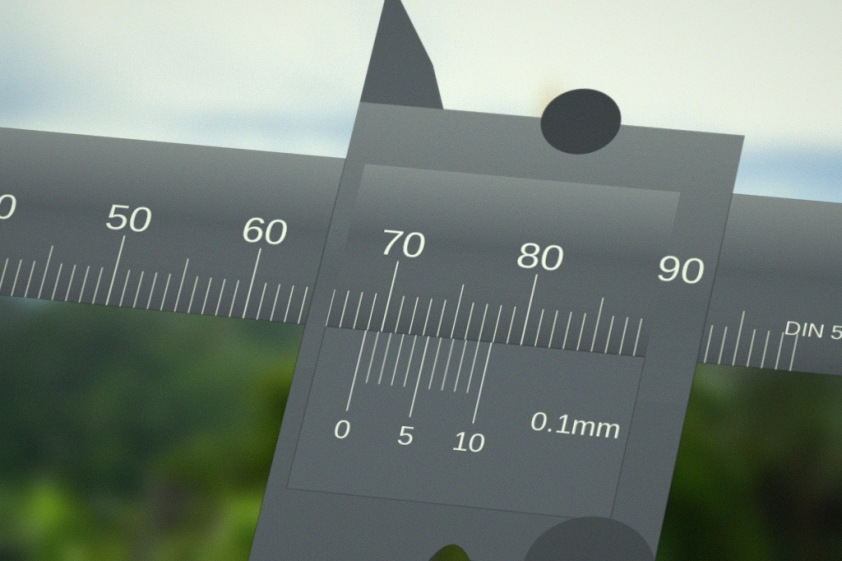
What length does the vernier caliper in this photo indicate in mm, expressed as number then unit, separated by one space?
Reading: 68.9 mm
